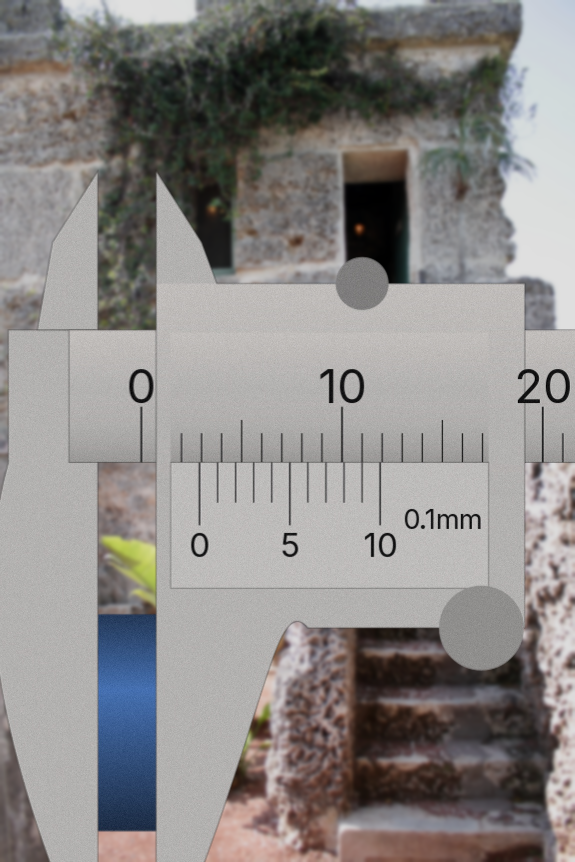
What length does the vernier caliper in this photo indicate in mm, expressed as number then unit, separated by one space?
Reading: 2.9 mm
